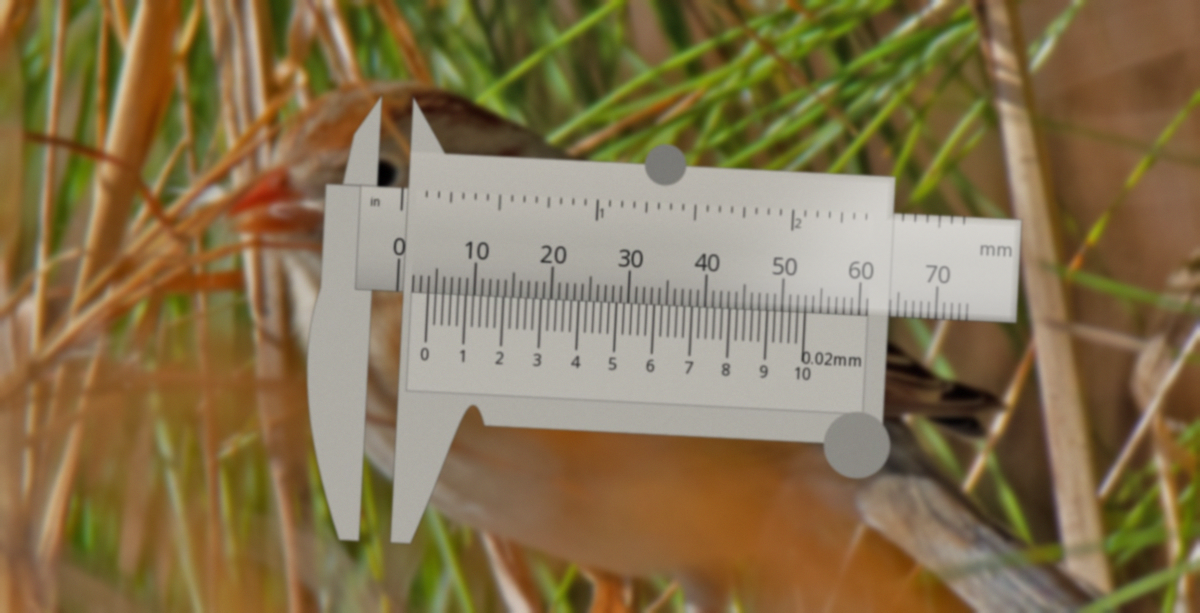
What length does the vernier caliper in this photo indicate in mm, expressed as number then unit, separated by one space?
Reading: 4.0 mm
